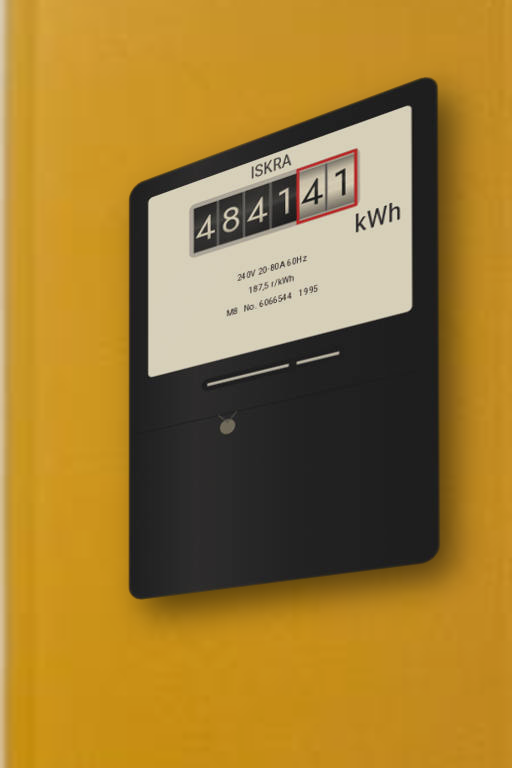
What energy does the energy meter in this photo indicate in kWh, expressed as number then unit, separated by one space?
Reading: 4841.41 kWh
